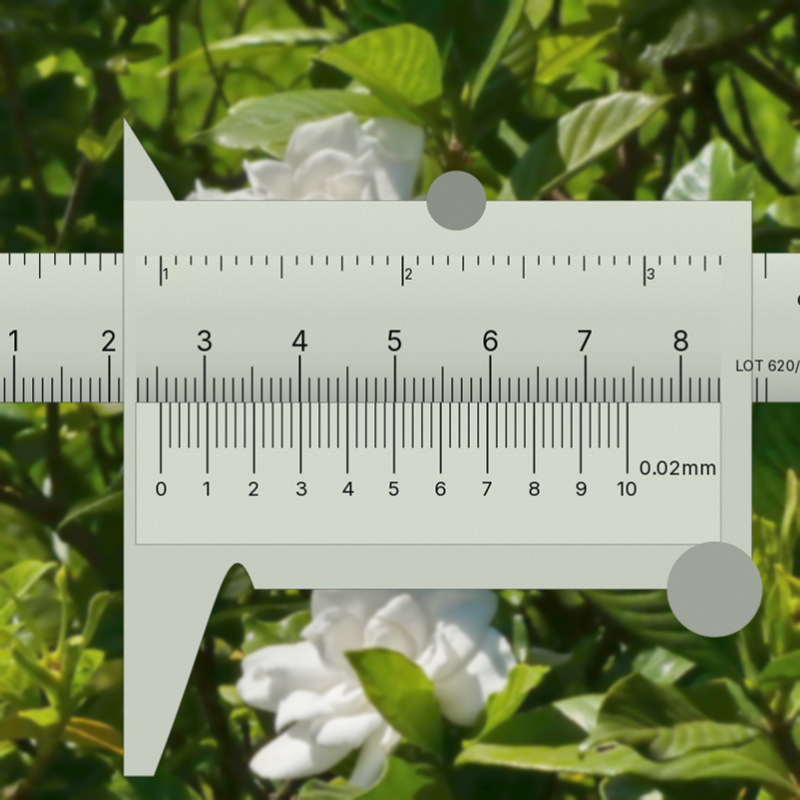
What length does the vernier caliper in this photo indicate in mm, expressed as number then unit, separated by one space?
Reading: 25.4 mm
